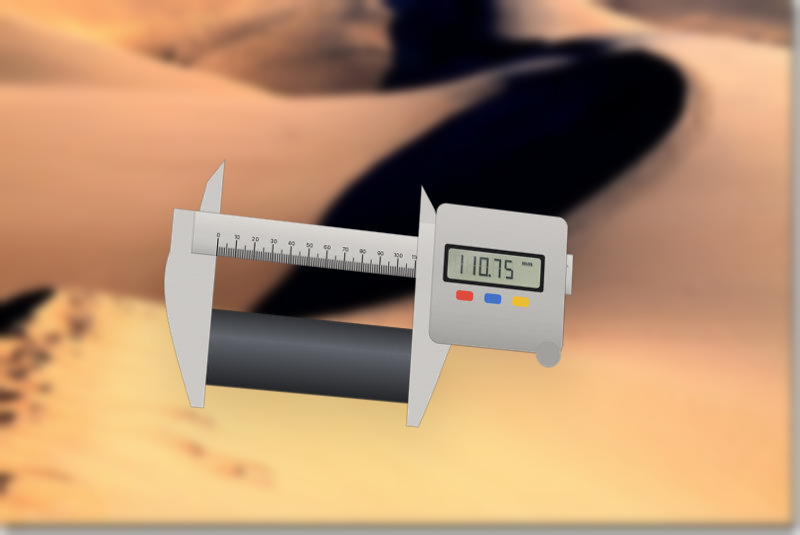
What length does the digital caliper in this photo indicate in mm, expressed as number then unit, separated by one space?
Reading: 110.75 mm
